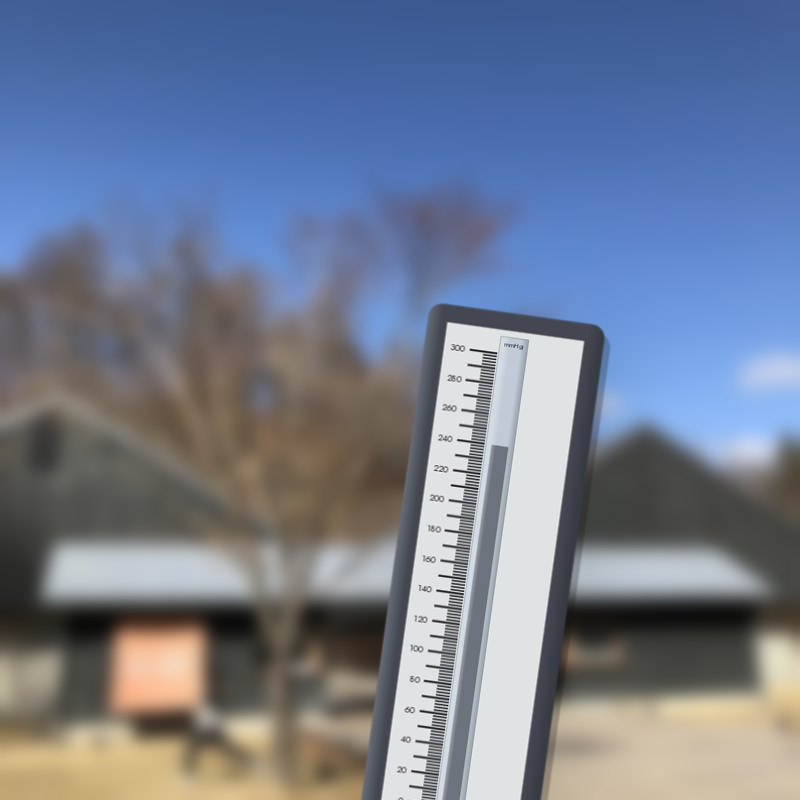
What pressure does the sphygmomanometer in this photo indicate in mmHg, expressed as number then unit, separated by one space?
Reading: 240 mmHg
